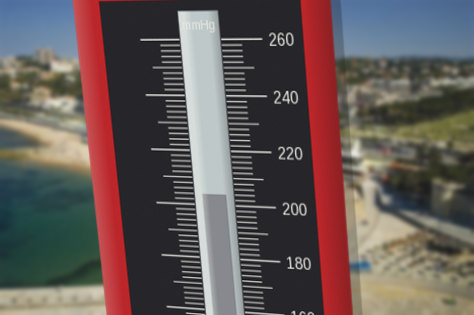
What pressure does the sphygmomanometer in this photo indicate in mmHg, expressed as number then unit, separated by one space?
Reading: 204 mmHg
